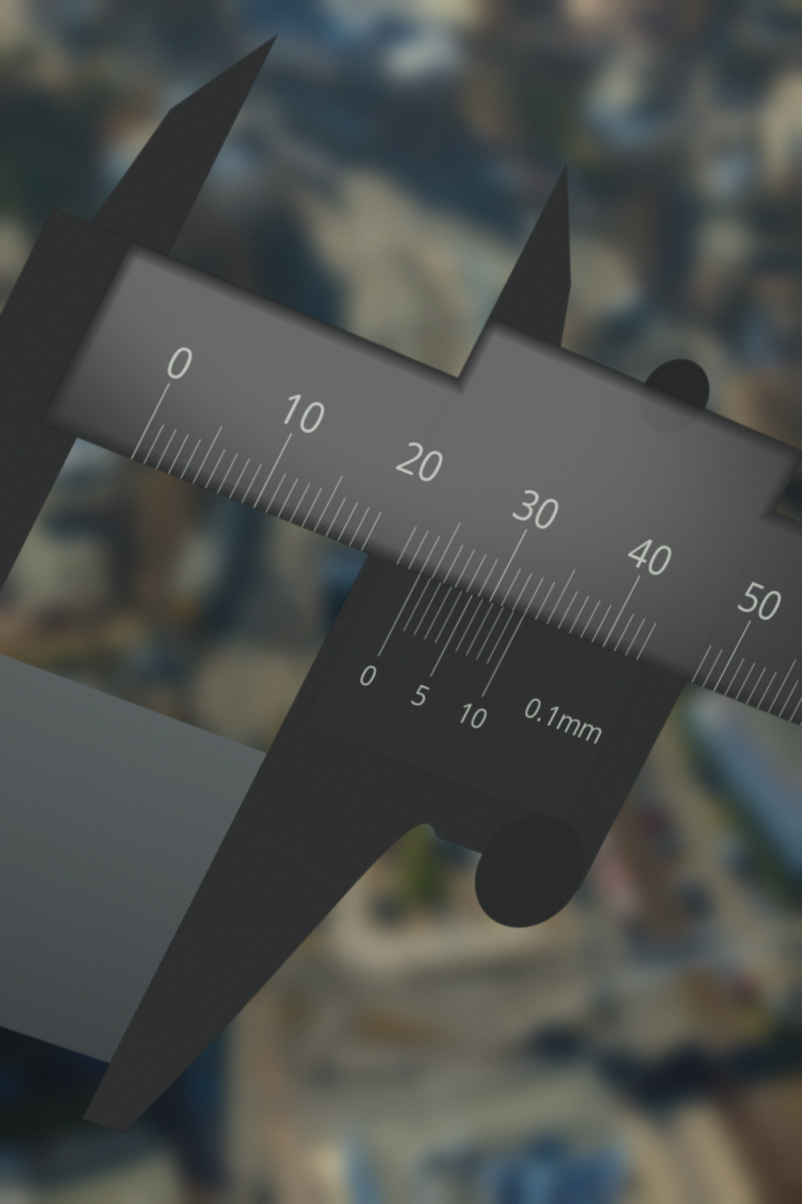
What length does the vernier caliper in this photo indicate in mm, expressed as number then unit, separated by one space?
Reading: 24.0 mm
